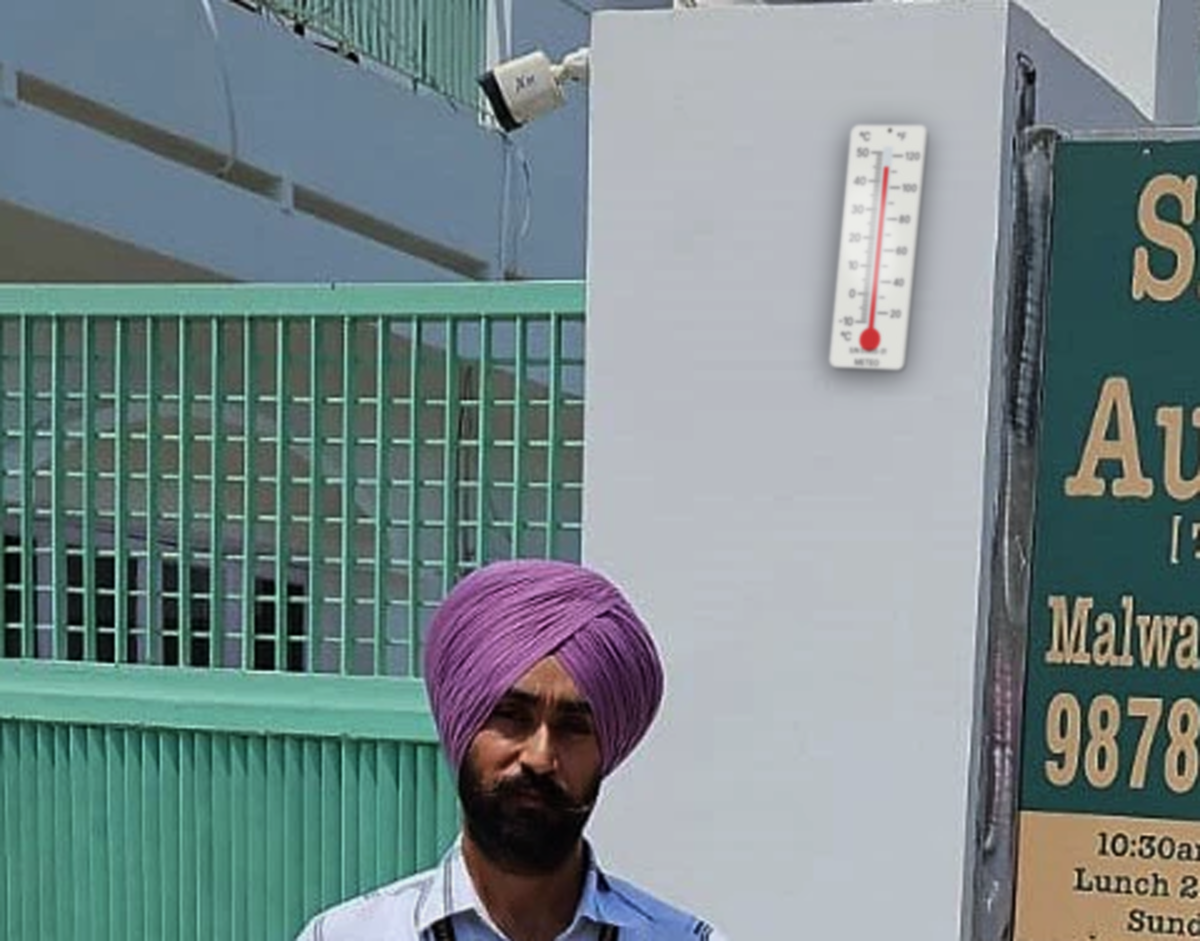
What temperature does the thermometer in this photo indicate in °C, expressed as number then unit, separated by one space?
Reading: 45 °C
